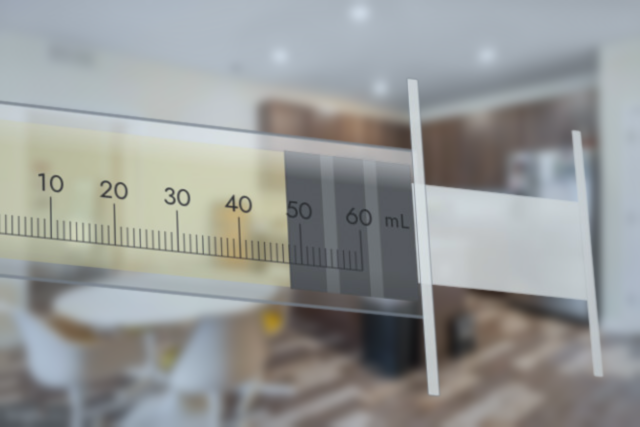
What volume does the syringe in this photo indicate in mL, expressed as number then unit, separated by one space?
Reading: 48 mL
